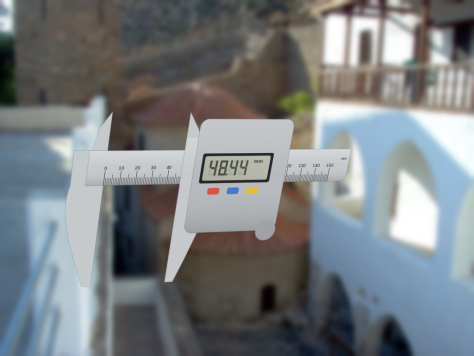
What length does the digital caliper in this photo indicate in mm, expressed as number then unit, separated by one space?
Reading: 48.44 mm
